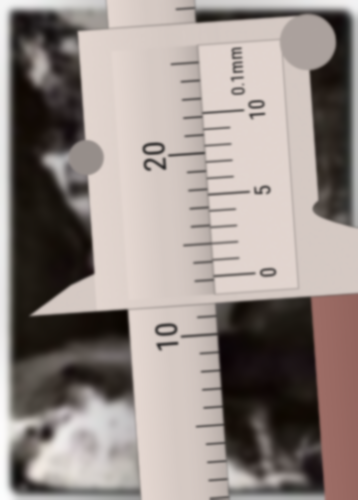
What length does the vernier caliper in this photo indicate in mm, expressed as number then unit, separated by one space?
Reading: 13.2 mm
